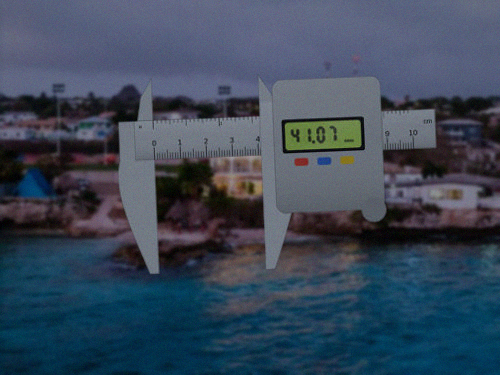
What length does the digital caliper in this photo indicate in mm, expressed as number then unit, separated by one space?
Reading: 41.07 mm
